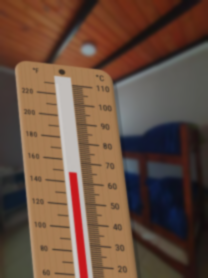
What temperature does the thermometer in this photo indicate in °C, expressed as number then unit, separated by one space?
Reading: 65 °C
